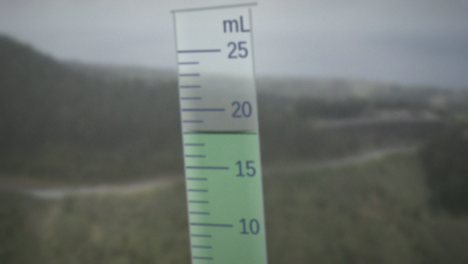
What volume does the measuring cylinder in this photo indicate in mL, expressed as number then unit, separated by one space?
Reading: 18 mL
